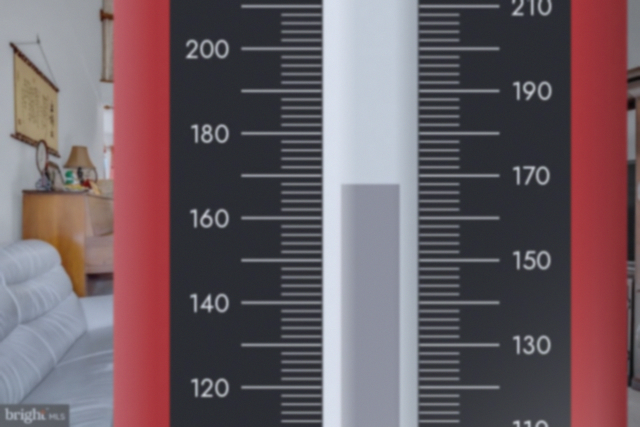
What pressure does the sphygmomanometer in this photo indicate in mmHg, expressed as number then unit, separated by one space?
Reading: 168 mmHg
